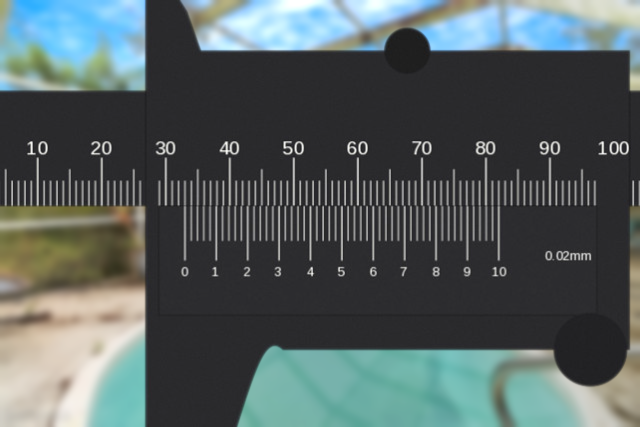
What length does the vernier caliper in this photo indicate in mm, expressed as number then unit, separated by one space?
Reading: 33.0 mm
